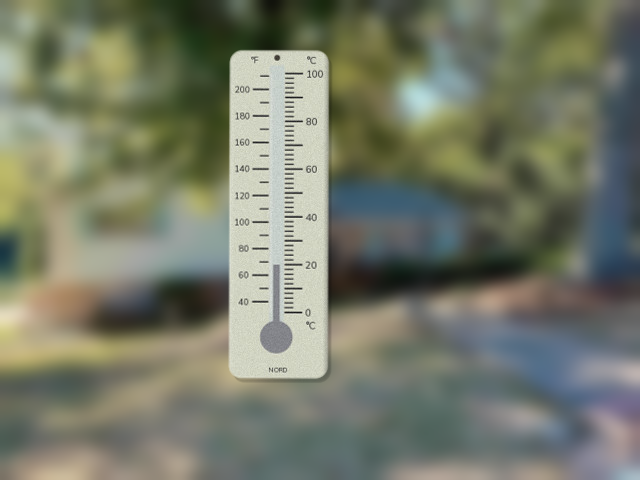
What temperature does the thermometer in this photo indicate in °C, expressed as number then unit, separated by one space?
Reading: 20 °C
